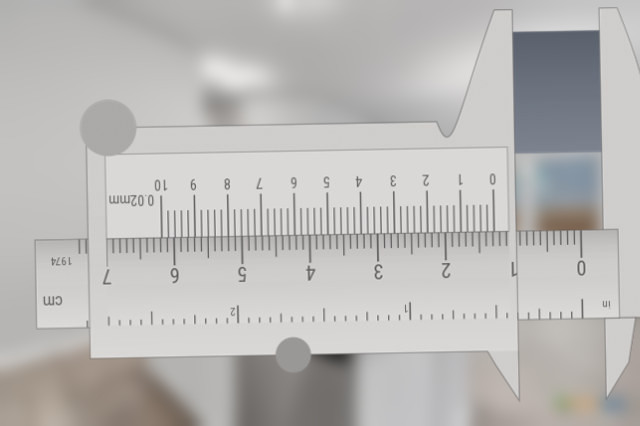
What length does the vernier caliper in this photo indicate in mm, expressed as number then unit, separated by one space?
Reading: 12.8 mm
